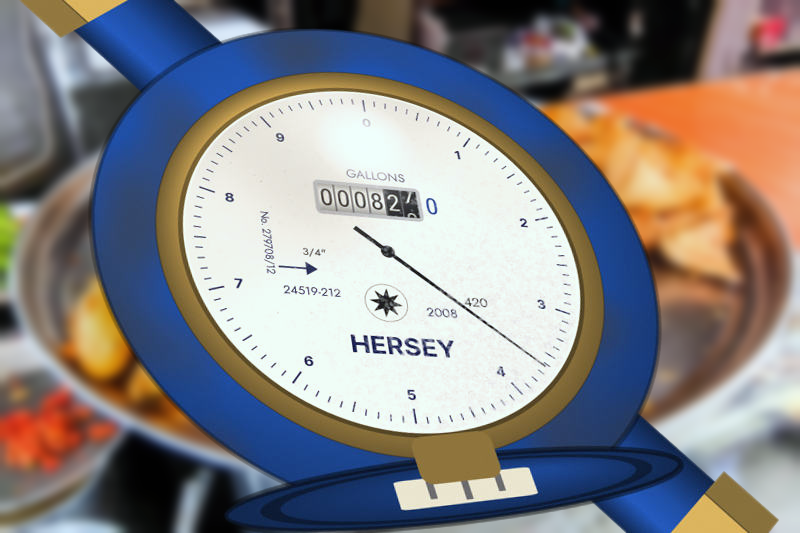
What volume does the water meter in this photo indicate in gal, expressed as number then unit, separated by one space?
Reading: 8273.6 gal
